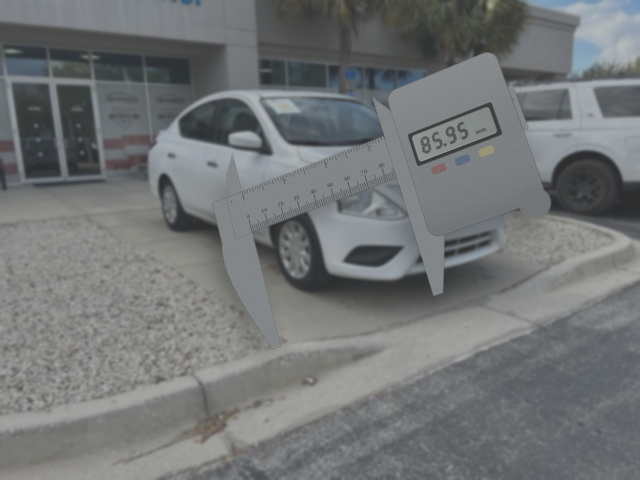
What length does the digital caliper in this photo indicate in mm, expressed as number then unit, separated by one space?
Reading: 85.95 mm
